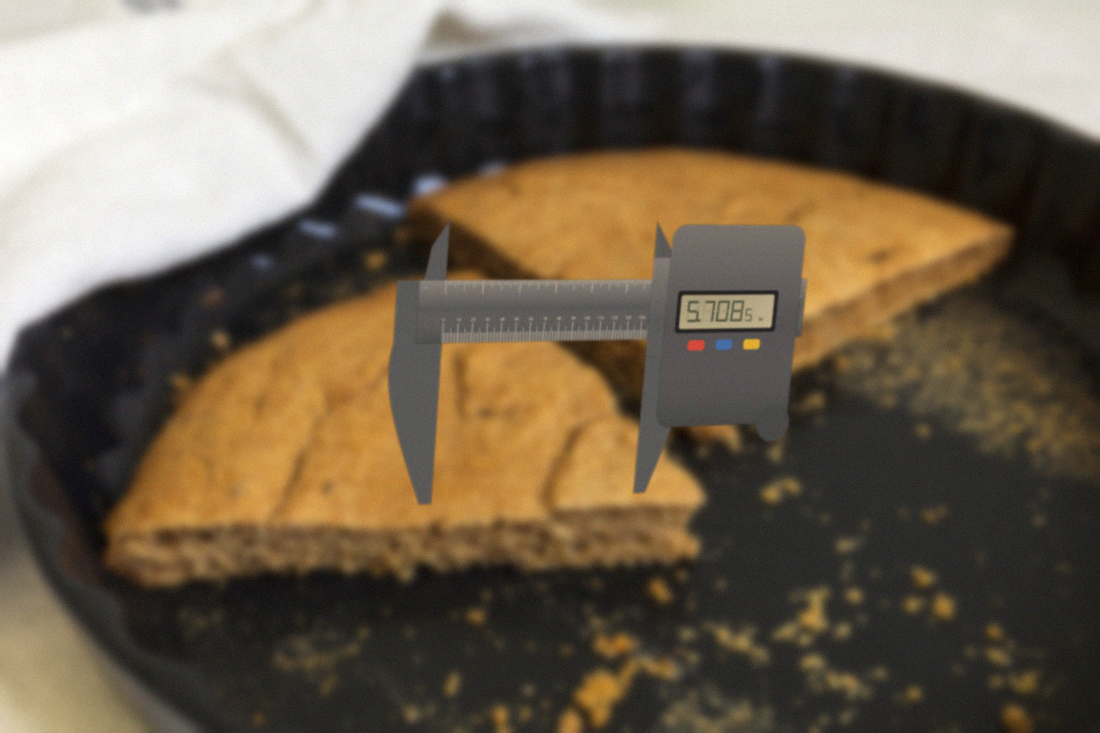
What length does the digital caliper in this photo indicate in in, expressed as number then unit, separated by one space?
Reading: 5.7085 in
